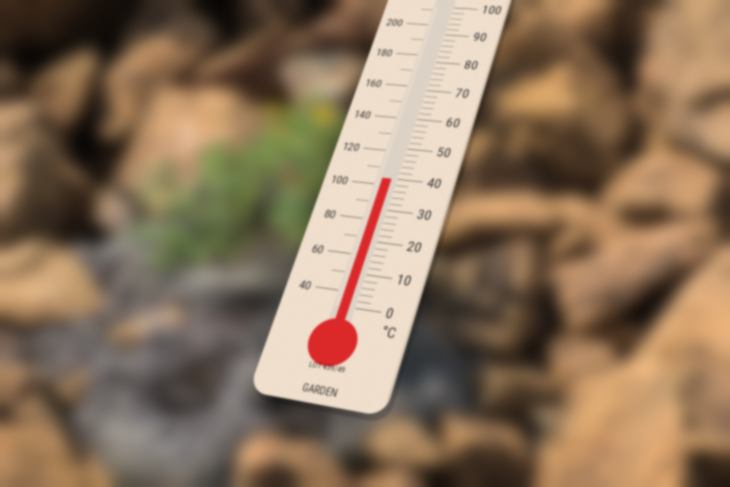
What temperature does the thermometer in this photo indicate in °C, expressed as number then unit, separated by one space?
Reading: 40 °C
